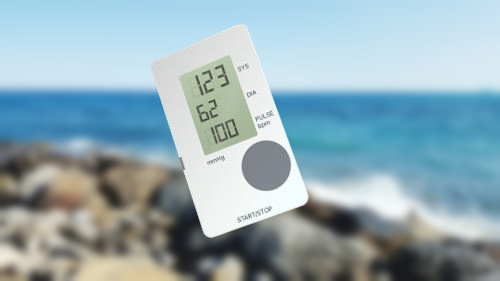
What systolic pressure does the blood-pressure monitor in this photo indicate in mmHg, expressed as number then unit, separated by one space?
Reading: 123 mmHg
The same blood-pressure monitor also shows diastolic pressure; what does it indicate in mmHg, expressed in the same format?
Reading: 62 mmHg
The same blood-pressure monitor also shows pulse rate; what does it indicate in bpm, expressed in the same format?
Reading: 100 bpm
